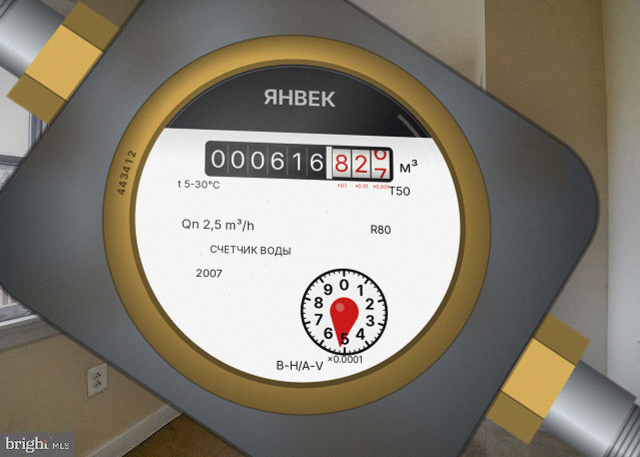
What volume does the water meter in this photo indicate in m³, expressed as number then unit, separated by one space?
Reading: 616.8265 m³
